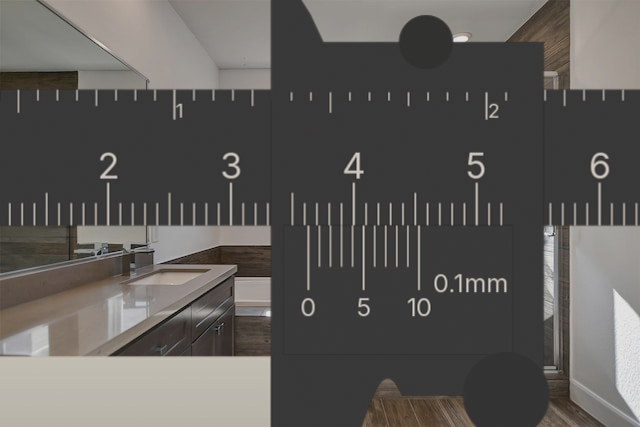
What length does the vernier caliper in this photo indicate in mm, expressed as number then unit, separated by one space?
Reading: 36.3 mm
